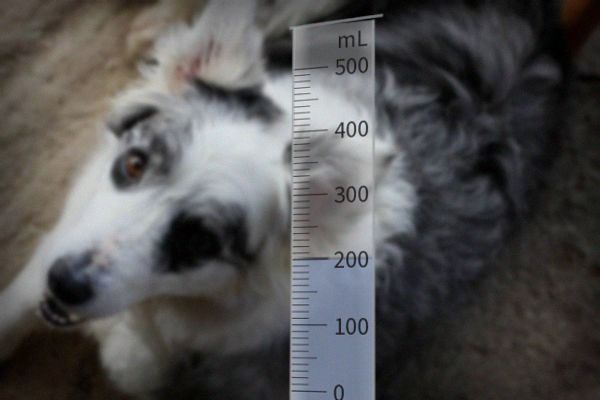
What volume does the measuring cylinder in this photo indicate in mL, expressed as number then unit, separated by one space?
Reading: 200 mL
